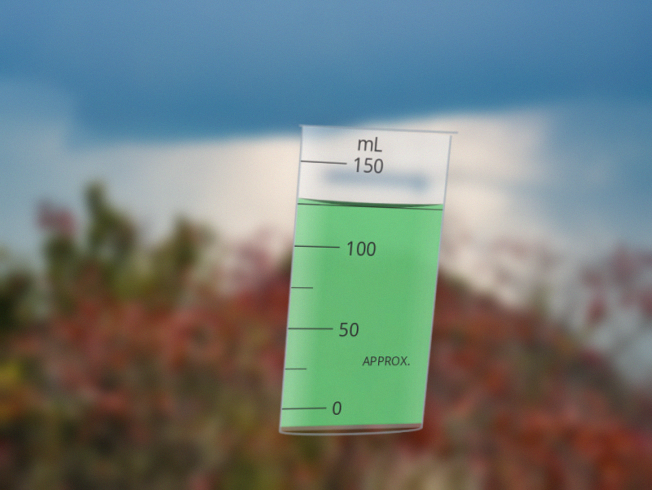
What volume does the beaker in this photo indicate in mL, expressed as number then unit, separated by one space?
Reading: 125 mL
